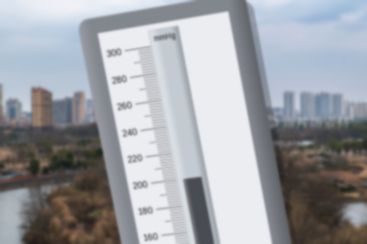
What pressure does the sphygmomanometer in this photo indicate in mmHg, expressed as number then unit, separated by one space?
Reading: 200 mmHg
